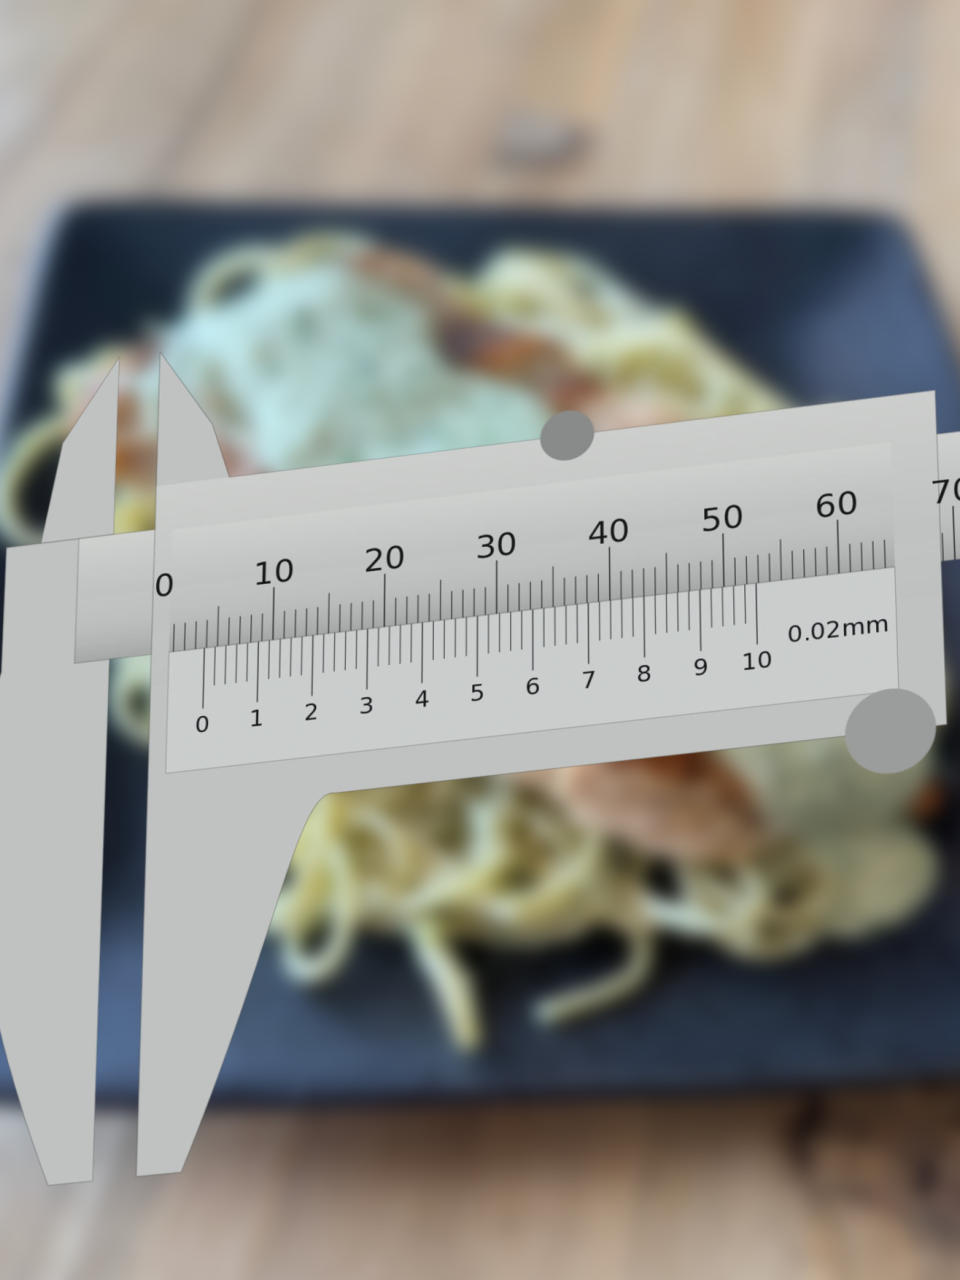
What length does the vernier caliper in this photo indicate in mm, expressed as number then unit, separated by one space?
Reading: 3.8 mm
